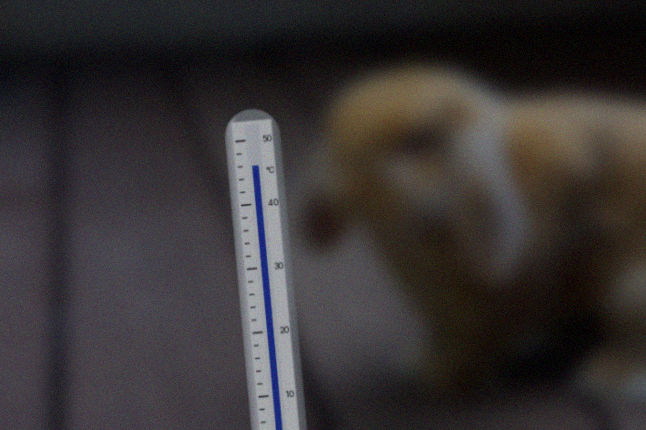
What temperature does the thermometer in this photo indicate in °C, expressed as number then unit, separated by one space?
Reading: 46 °C
